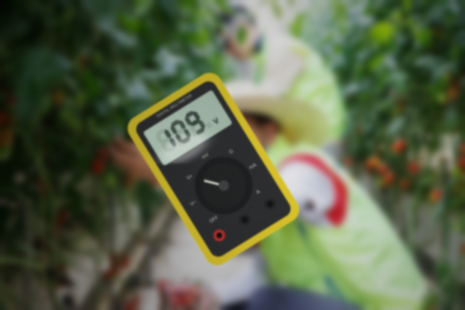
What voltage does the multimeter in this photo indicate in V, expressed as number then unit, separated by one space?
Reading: 109 V
